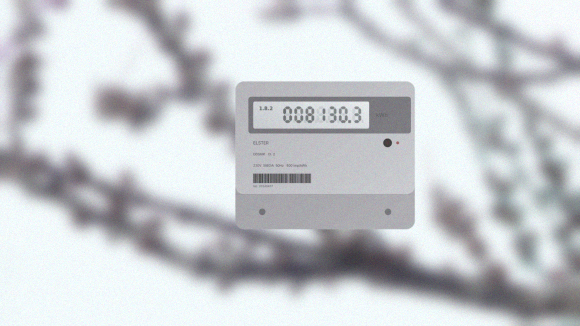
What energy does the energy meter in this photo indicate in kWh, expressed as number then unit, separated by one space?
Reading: 8130.3 kWh
